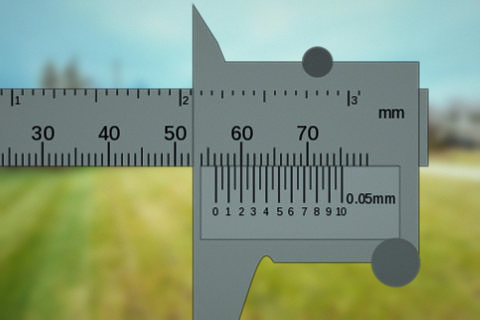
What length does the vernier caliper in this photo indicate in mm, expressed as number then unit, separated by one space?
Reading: 56.2 mm
